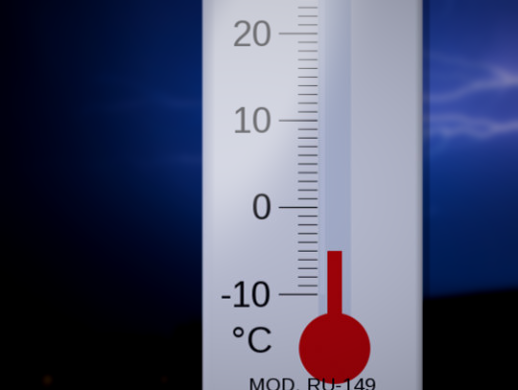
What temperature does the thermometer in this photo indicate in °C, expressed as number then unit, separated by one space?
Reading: -5 °C
